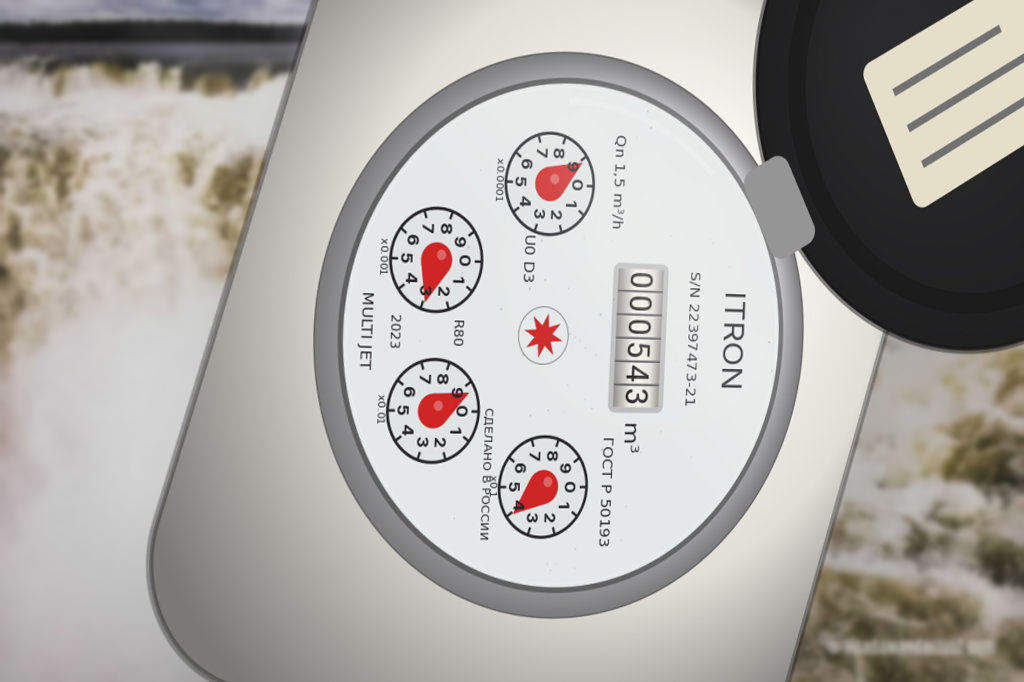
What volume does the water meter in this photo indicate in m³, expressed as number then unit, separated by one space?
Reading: 543.3929 m³
